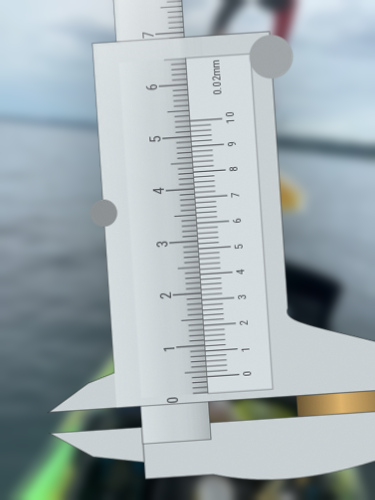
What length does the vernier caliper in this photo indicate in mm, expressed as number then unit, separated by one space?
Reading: 4.0 mm
